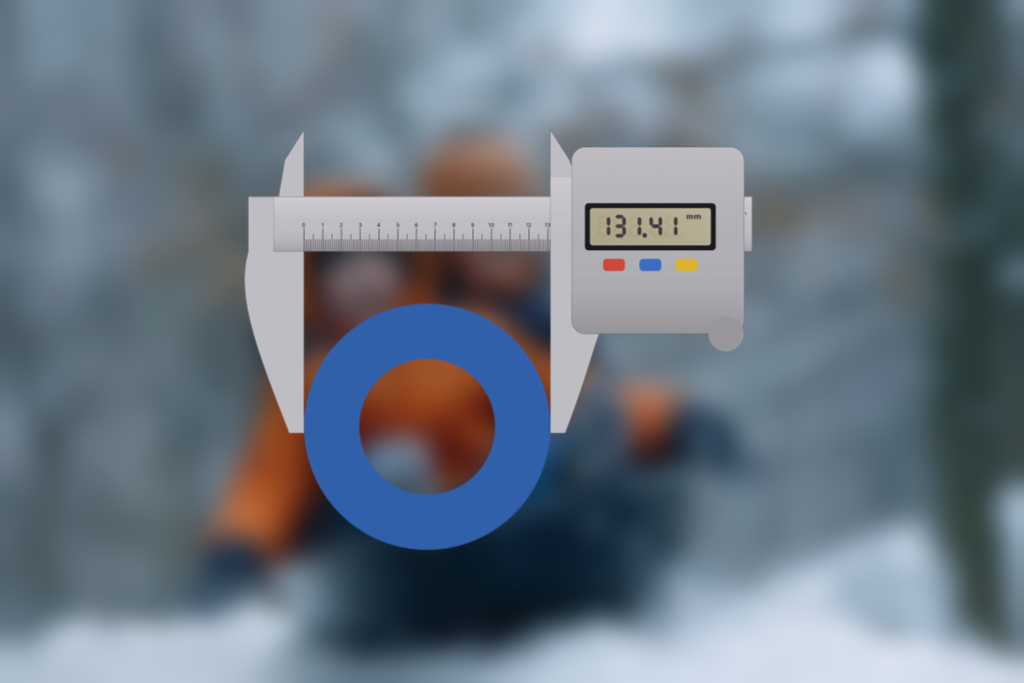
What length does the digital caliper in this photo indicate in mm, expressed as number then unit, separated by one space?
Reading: 131.41 mm
